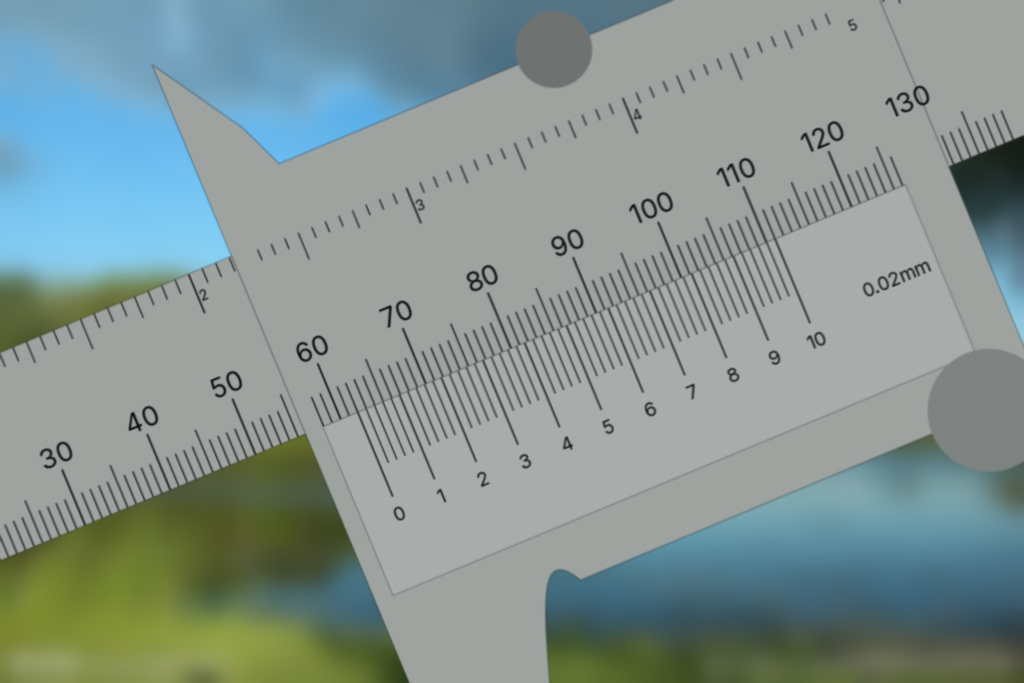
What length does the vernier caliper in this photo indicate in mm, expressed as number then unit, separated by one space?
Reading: 62.0 mm
